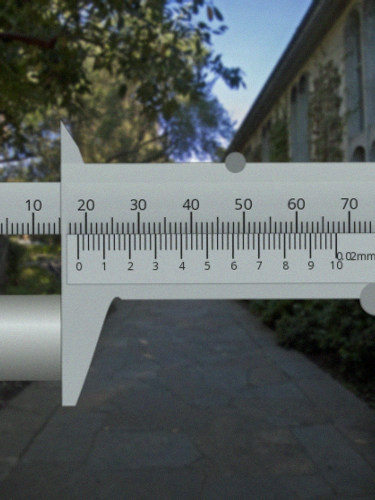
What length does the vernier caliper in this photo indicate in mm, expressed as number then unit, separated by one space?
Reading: 18.5 mm
